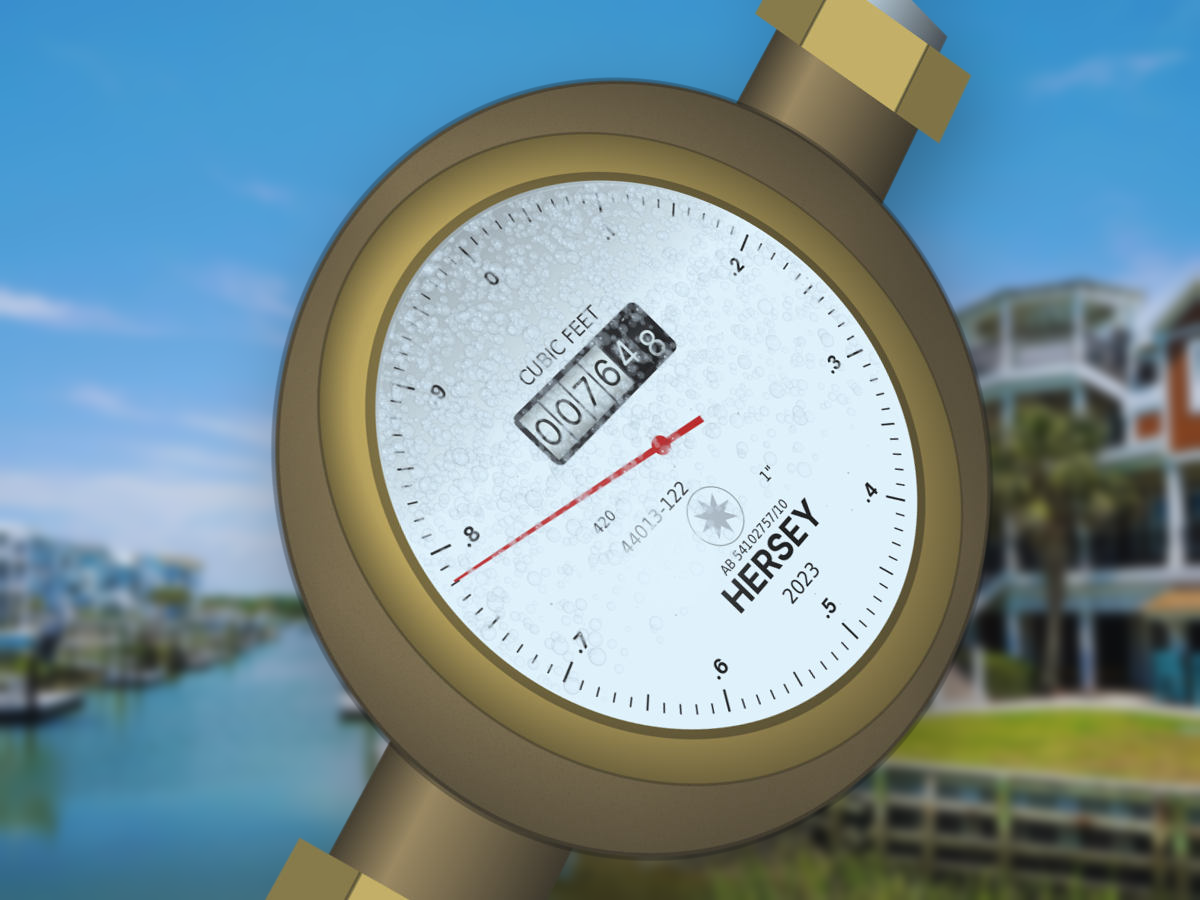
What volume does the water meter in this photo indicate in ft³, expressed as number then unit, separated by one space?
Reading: 7647.78 ft³
